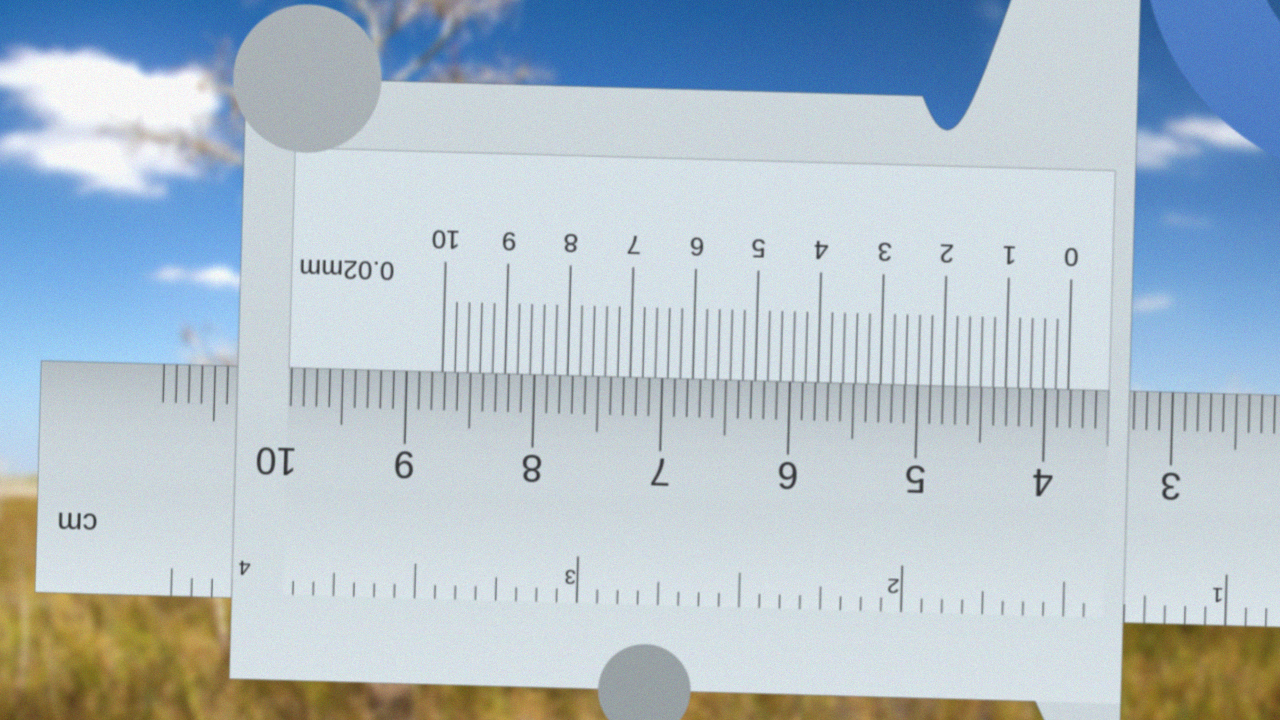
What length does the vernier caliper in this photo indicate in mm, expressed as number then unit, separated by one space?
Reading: 38.2 mm
